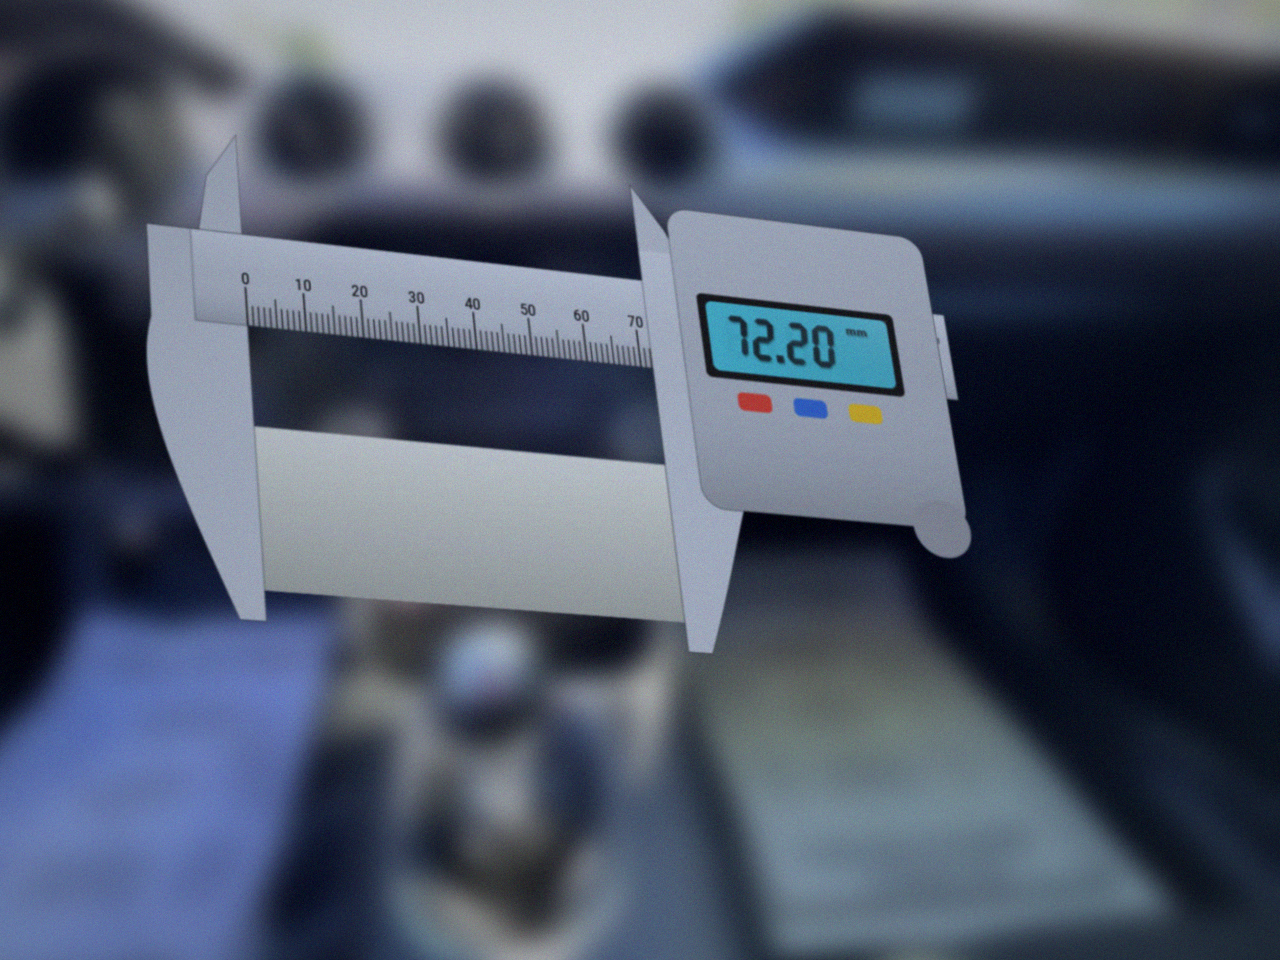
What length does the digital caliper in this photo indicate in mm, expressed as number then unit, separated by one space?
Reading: 72.20 mm
